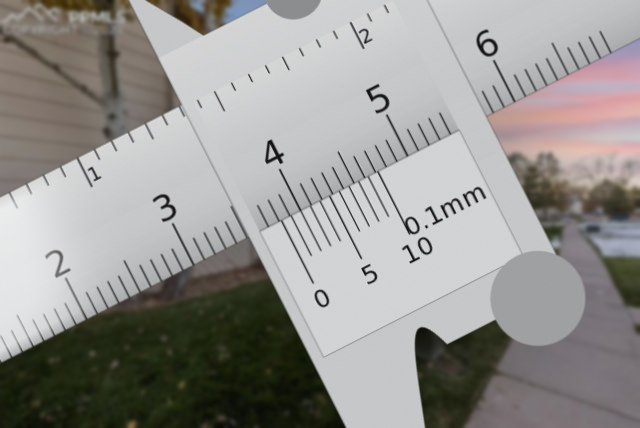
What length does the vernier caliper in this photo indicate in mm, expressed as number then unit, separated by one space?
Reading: 38.2 mm
